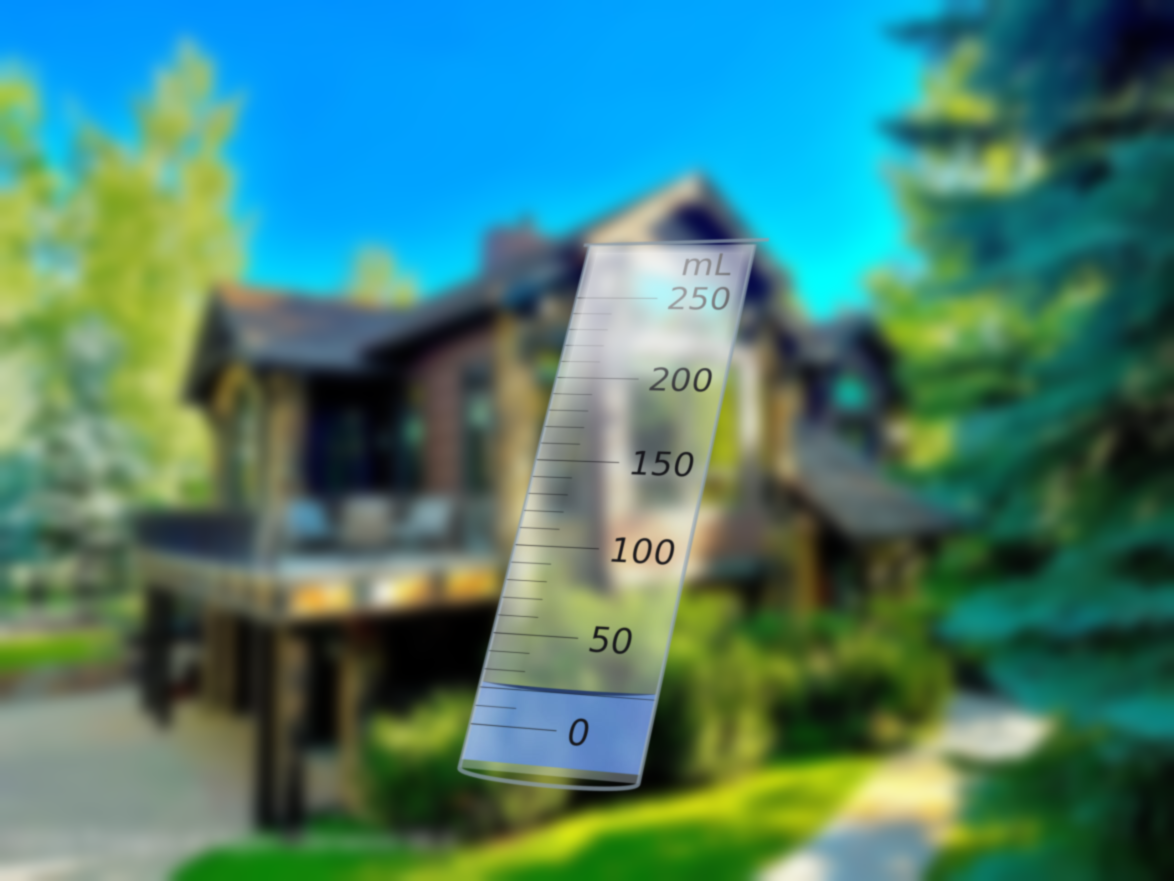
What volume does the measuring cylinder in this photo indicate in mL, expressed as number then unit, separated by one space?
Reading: 20 mL
